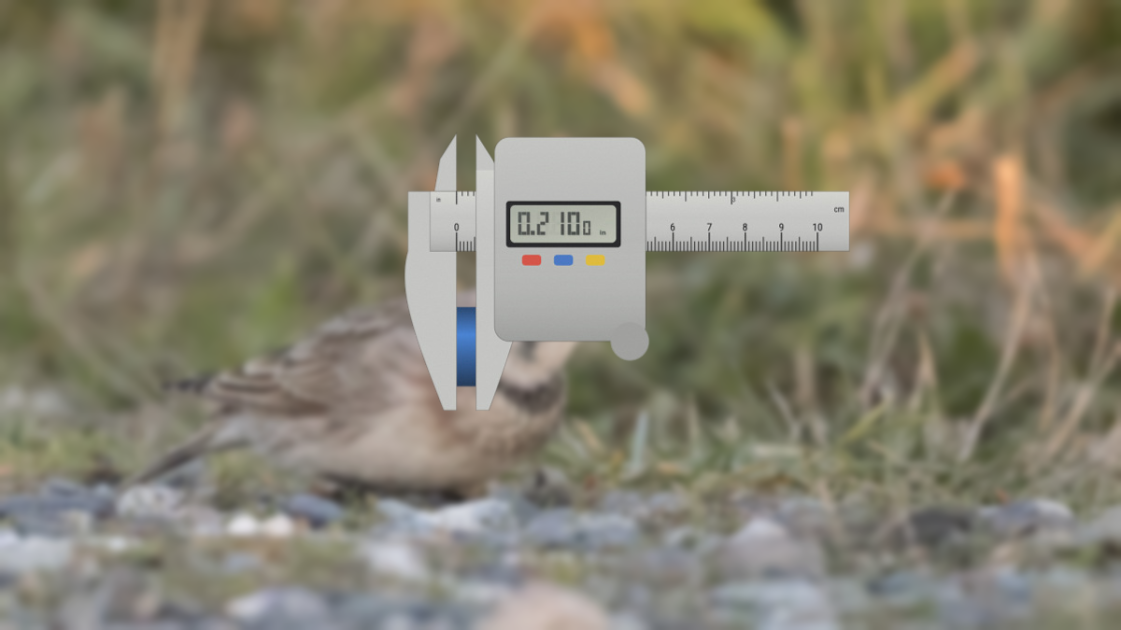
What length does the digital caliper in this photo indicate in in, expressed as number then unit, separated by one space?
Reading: 0.2100 in
